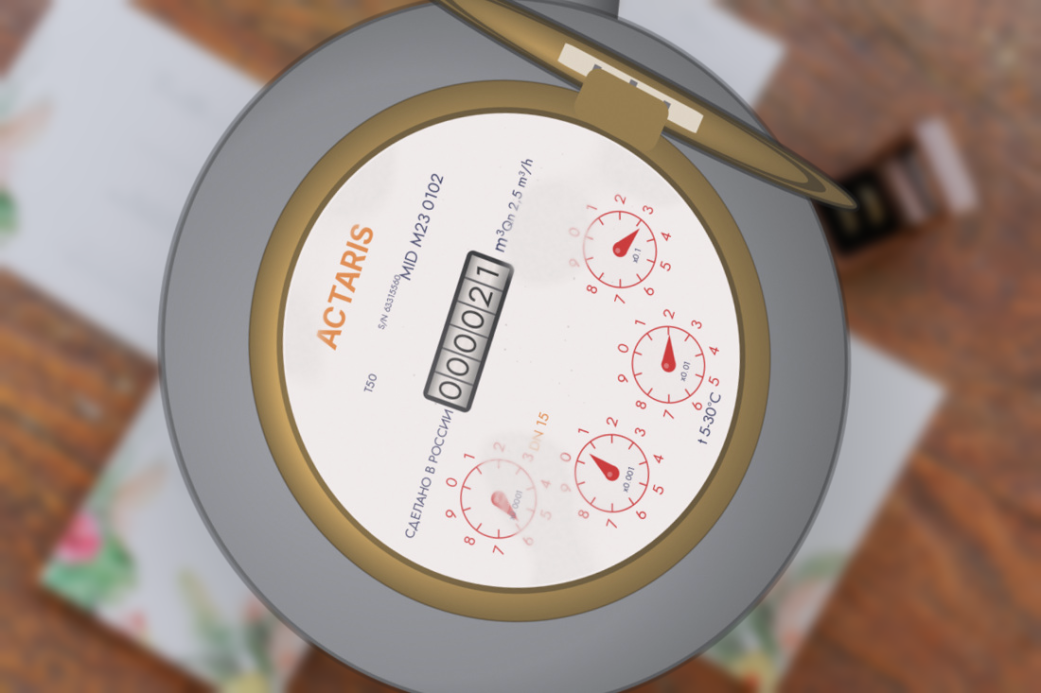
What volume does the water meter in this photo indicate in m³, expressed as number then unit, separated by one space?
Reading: 21.3205 m³
